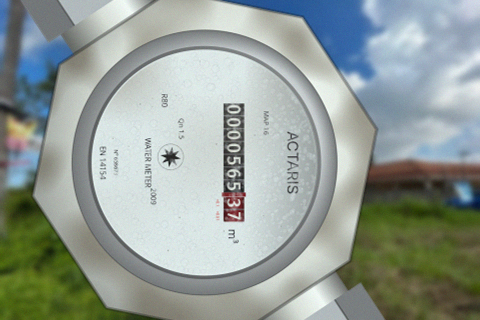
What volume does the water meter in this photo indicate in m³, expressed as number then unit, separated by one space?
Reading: 565.37 m³
